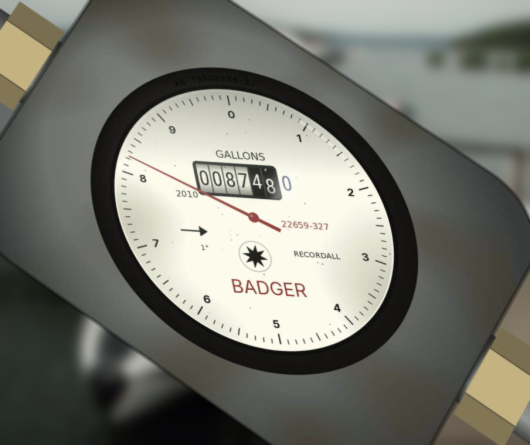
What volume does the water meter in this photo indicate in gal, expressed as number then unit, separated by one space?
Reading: 87478.2 gal
